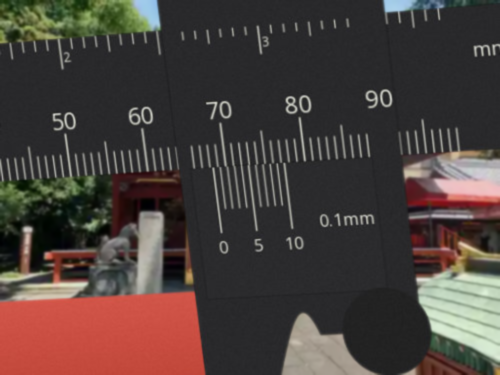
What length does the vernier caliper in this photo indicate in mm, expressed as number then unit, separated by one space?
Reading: 68.4 mm
